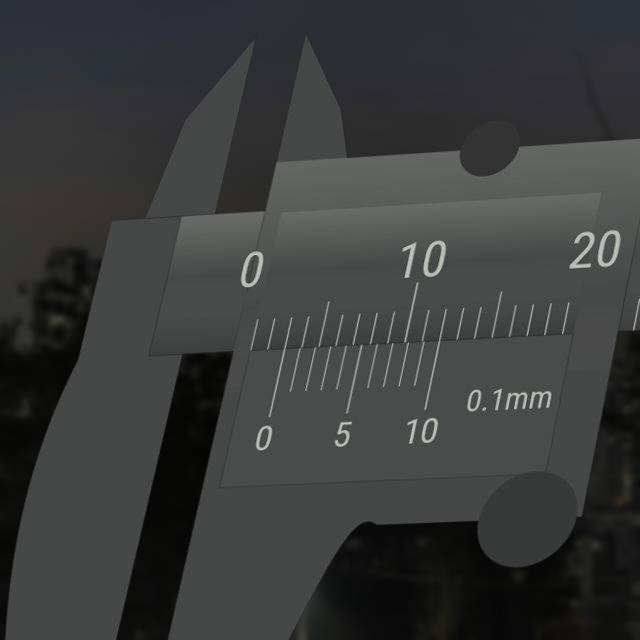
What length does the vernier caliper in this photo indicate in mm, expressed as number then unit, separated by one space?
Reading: 3.0 mm
